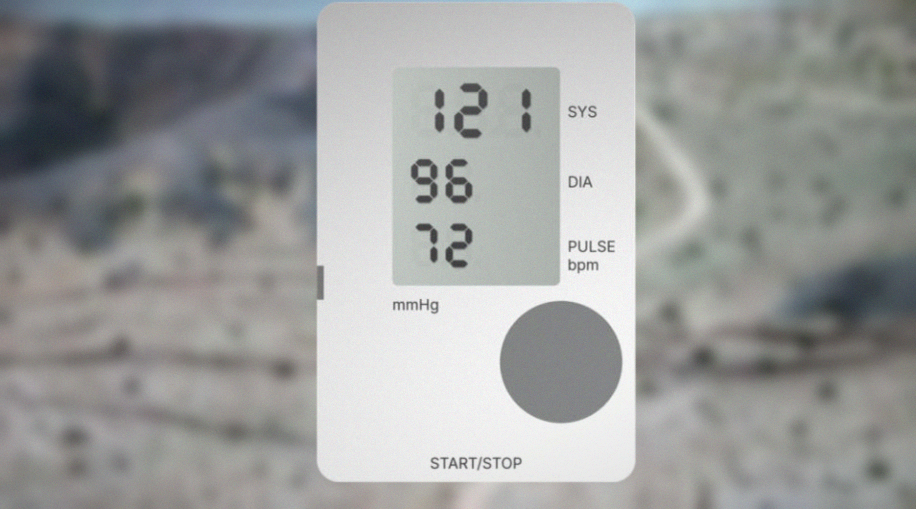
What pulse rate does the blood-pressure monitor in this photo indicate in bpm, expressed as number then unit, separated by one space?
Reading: 72 bpm
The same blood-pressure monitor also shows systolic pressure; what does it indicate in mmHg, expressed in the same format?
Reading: 121 mmHg
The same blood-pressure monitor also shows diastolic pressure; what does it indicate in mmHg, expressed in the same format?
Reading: 96 mmHg
